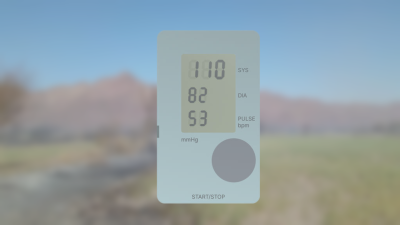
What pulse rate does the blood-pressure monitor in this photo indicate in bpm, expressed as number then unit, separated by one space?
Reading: 53 bpm
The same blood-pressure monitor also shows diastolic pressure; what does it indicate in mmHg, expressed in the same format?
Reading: 82 mmHg
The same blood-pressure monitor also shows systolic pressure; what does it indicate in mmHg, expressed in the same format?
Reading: 110 mmHg
